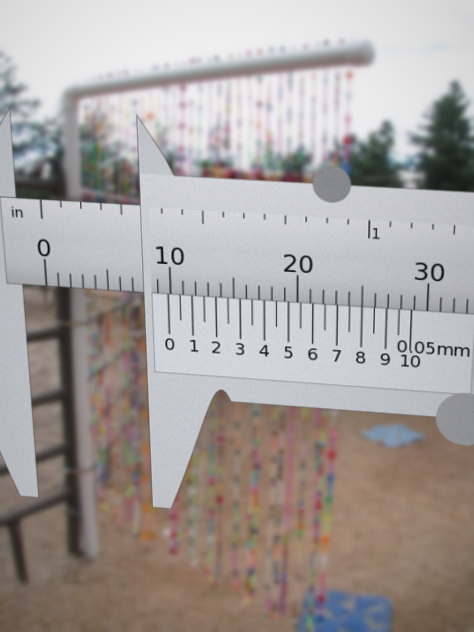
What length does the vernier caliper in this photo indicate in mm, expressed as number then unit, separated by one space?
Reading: 9.8 mm
